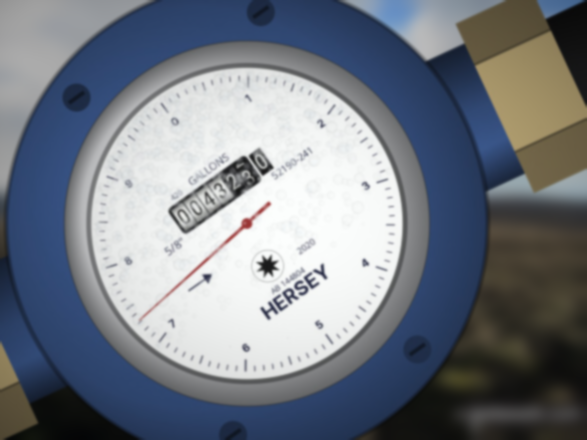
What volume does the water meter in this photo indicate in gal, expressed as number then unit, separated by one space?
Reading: 43227.3 gal
